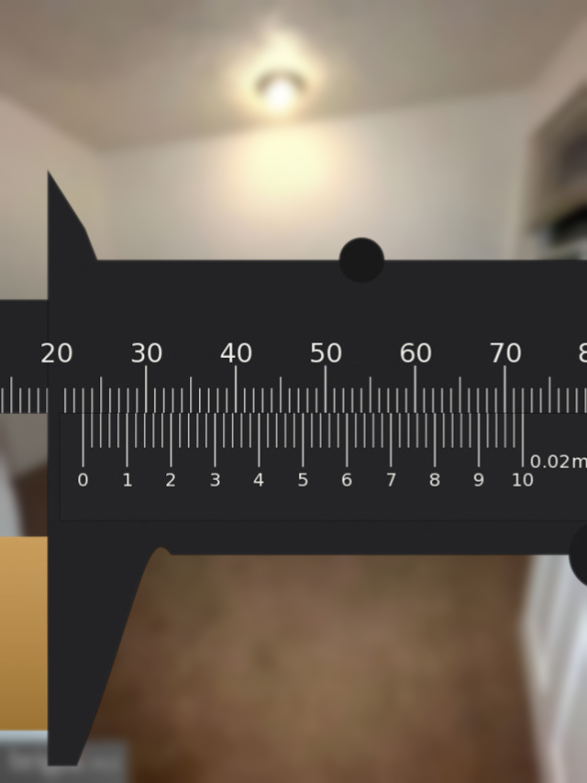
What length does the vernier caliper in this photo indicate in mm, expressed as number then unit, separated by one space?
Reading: 23.0 mm
